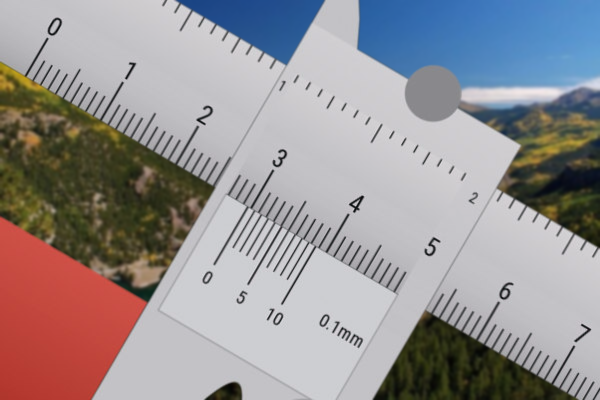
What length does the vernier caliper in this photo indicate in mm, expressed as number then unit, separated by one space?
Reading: 29.6 mm
